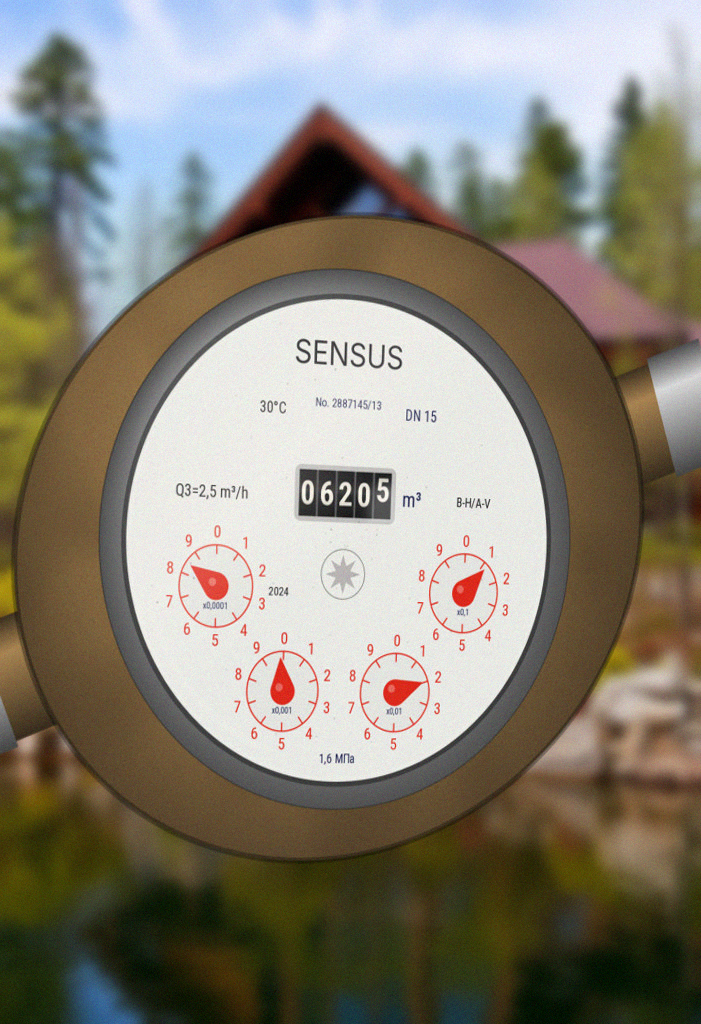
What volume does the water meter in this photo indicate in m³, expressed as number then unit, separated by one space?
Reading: 6205.1198 m³
